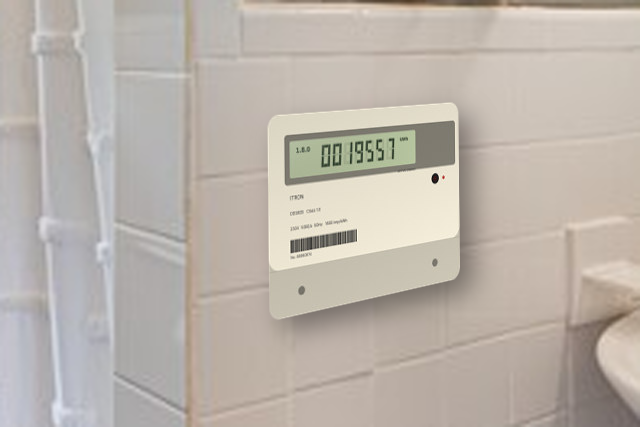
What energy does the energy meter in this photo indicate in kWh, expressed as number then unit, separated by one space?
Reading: 19557 kWh
